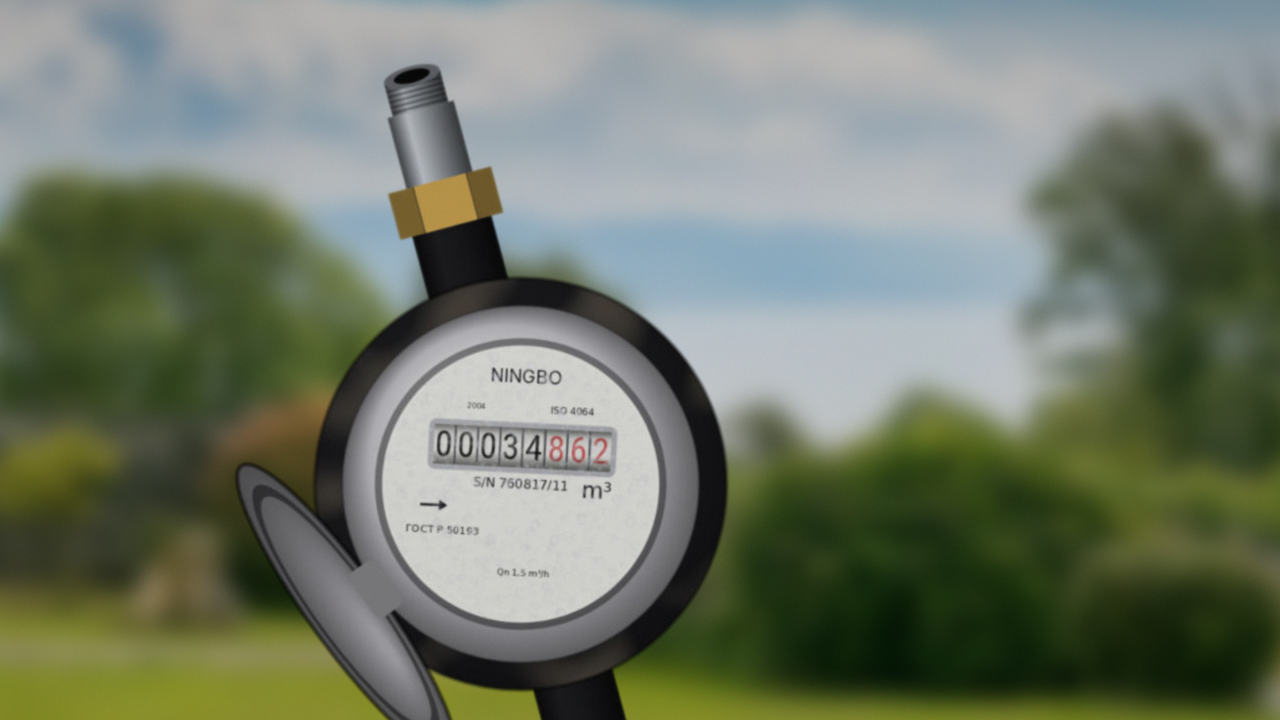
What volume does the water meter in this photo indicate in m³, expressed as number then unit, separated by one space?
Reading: 34.862 m³
